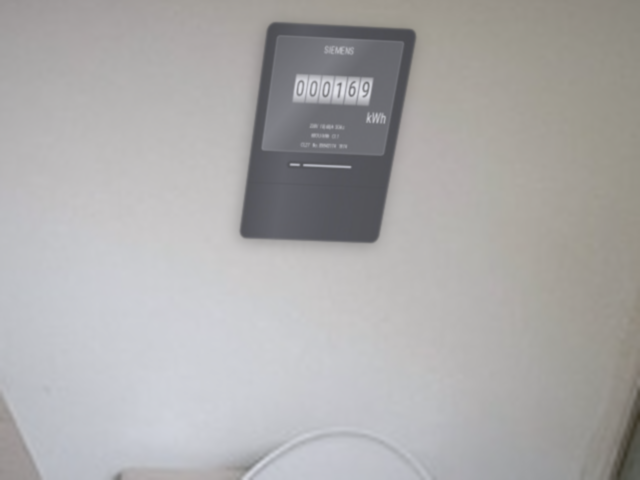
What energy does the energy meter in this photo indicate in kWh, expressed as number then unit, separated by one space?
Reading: 169 kWh
